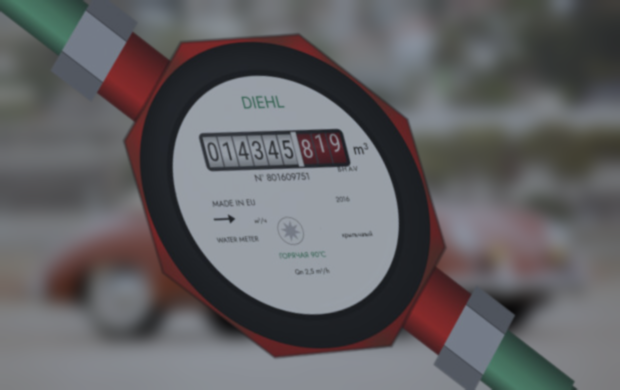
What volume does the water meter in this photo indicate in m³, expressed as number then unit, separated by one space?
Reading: 14345.819 m³
